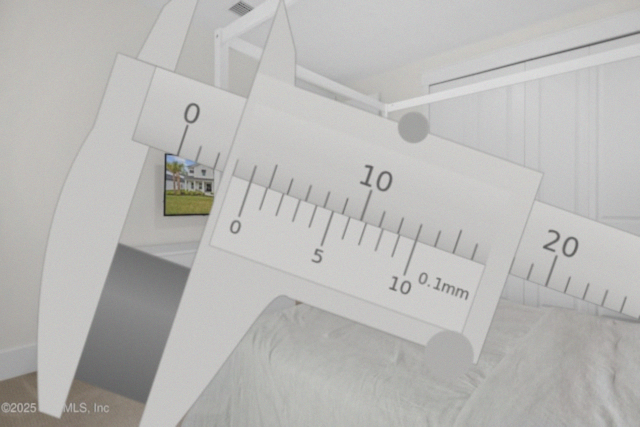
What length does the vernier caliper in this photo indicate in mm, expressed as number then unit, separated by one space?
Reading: 4.0 mm
